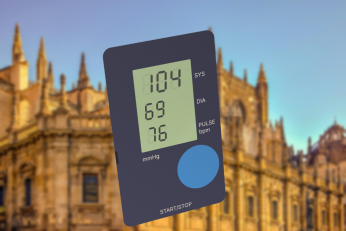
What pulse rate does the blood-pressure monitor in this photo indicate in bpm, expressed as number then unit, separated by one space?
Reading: 76 bpm
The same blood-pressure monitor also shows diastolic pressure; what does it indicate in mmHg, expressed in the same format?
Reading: 69 mmHg
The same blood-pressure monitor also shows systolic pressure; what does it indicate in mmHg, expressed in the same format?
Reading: 104 mmHg
